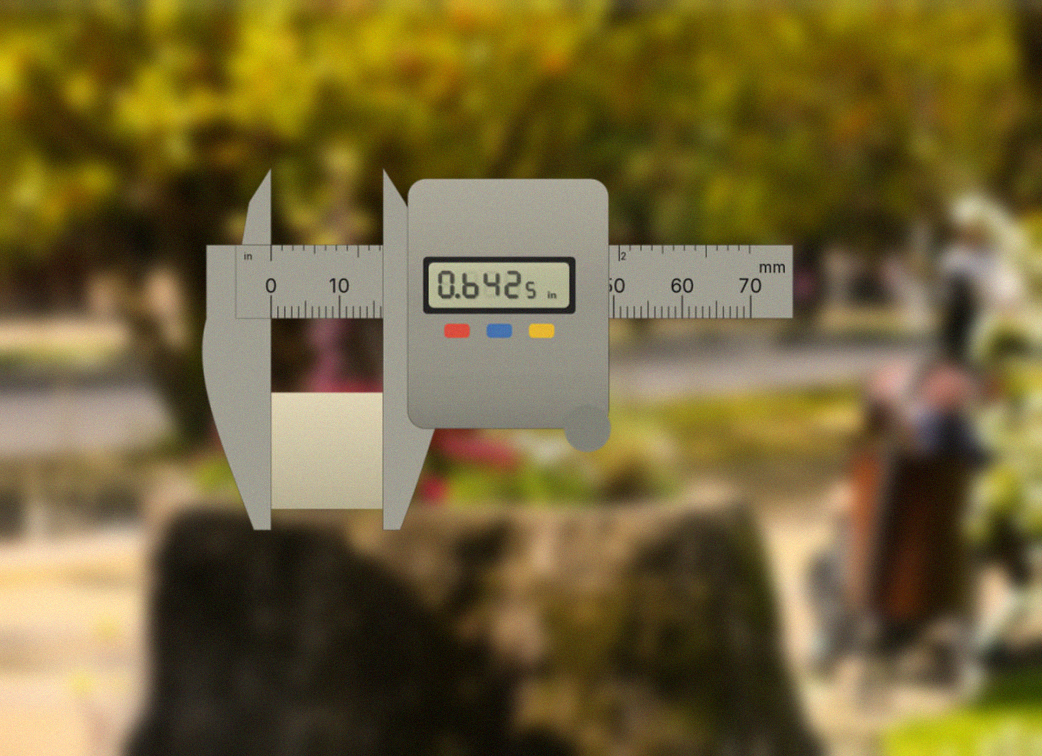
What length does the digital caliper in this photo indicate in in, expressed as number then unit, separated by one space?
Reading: 0.6425 in
